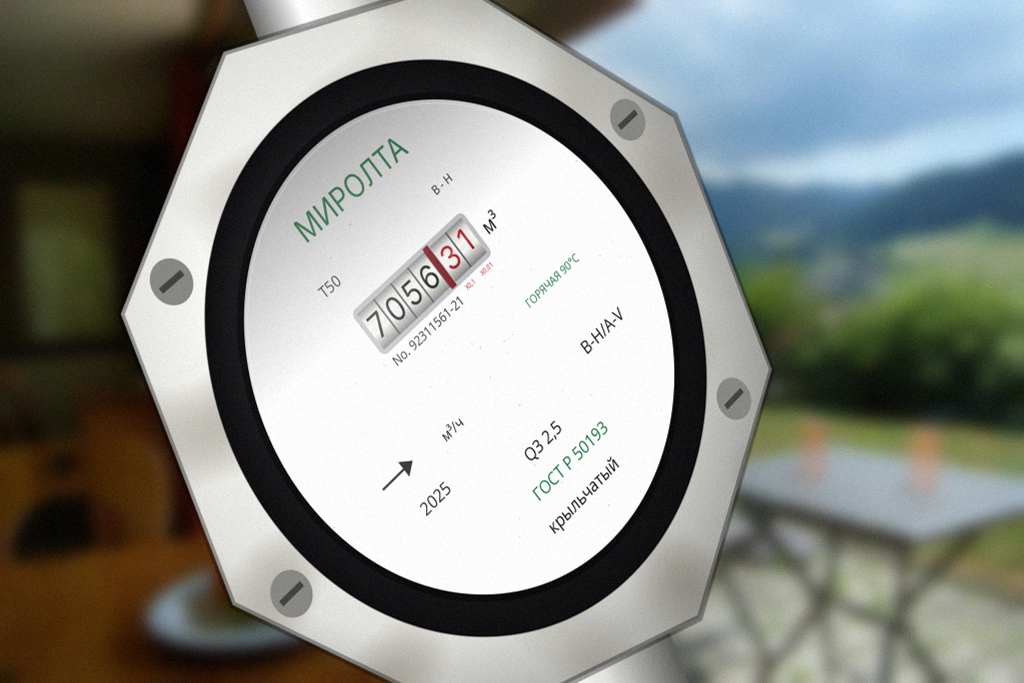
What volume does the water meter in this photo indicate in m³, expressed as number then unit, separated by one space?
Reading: 7056.31 m³
